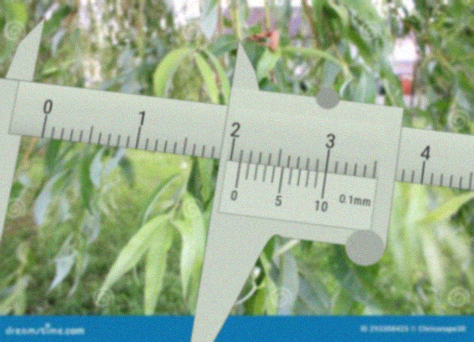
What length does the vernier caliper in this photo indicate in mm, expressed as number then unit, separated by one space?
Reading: 21.0 mm
